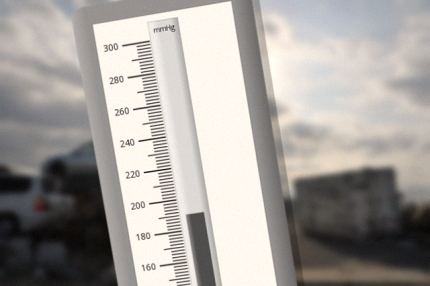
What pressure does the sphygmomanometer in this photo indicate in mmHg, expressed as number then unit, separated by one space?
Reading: 190 mmHg
